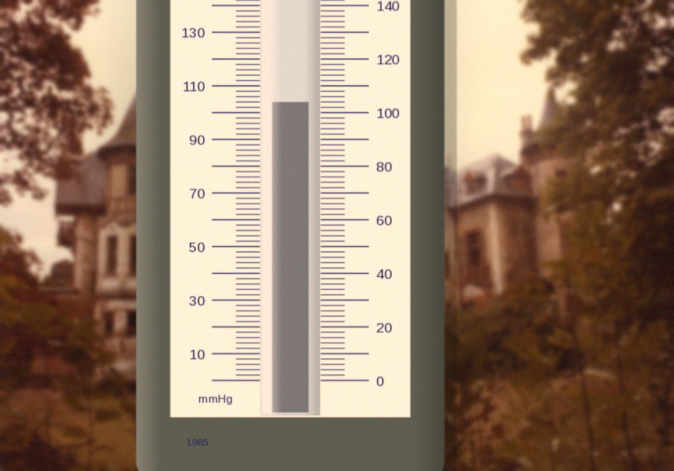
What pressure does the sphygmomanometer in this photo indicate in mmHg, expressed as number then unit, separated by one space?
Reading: 104 mmHg
